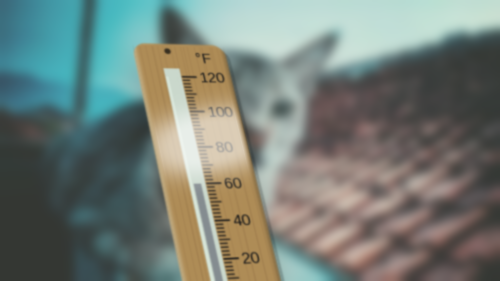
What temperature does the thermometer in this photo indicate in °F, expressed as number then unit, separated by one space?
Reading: 60 °F
